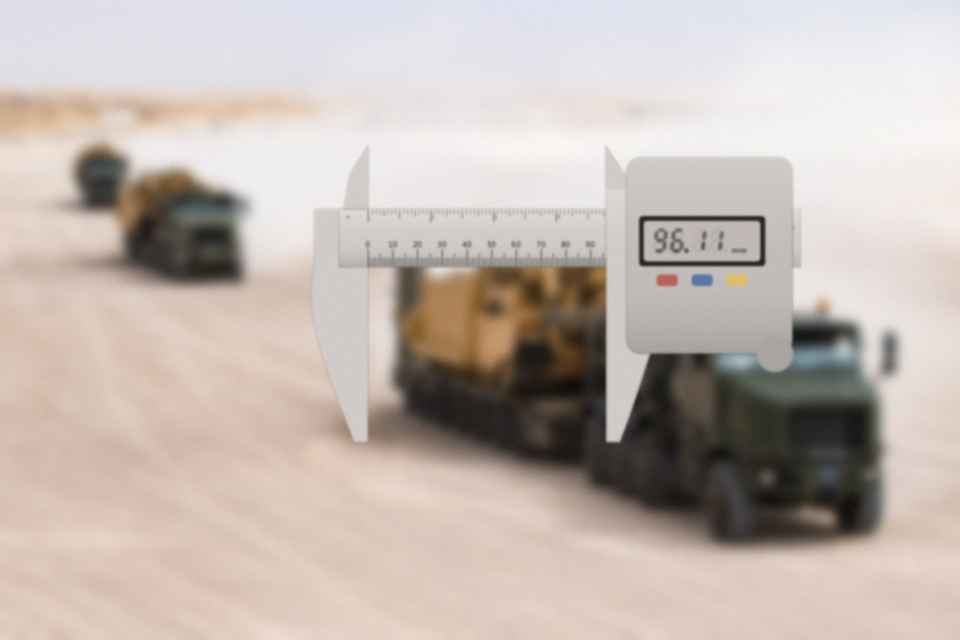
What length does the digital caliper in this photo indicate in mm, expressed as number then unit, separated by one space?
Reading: 96.11 mm
